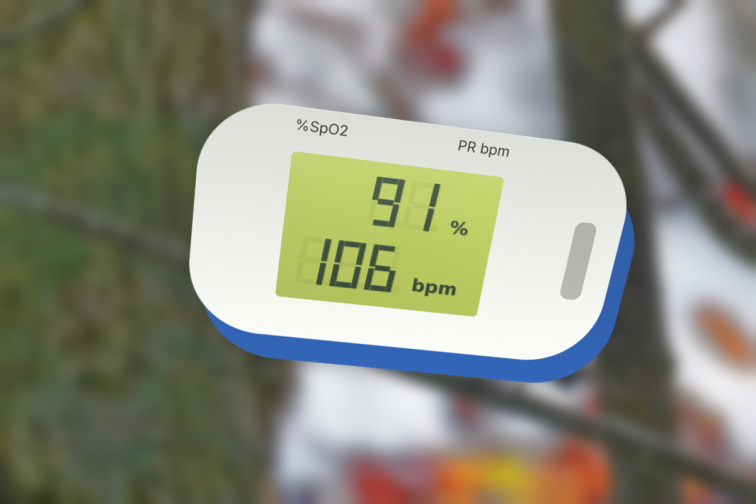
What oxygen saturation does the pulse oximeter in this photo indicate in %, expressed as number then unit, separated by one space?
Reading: 91 %
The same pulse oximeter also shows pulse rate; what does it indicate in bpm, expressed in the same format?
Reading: 106 bpm
